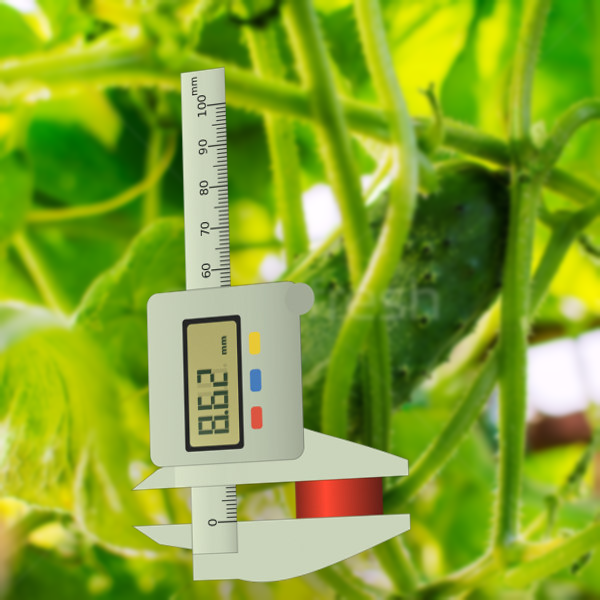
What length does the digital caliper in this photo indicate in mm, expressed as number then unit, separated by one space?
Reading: 8.62 mm
